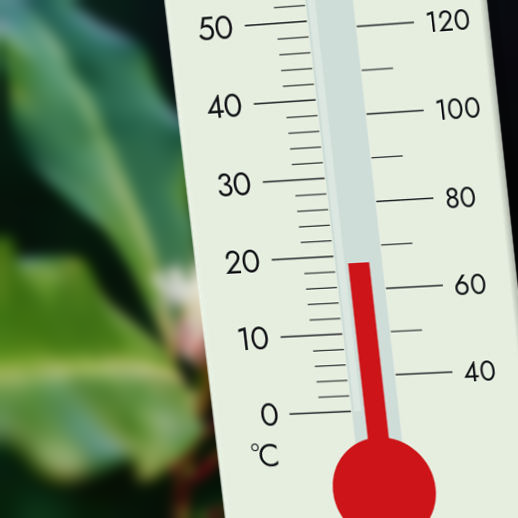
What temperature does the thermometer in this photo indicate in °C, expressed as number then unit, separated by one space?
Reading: 19 °C
